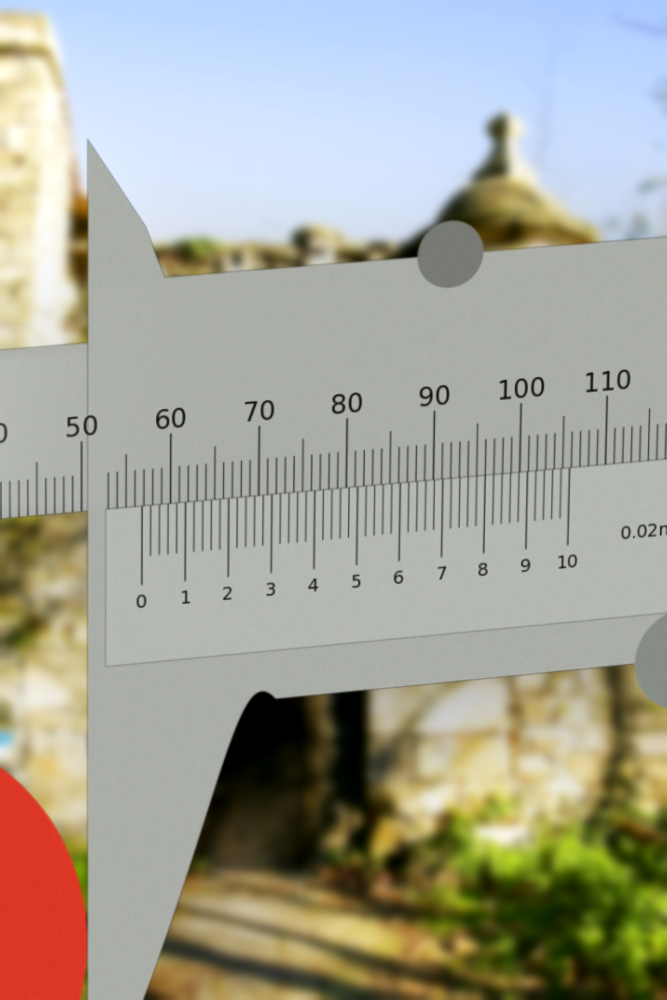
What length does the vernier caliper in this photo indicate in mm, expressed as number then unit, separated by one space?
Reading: 56.8 mm
